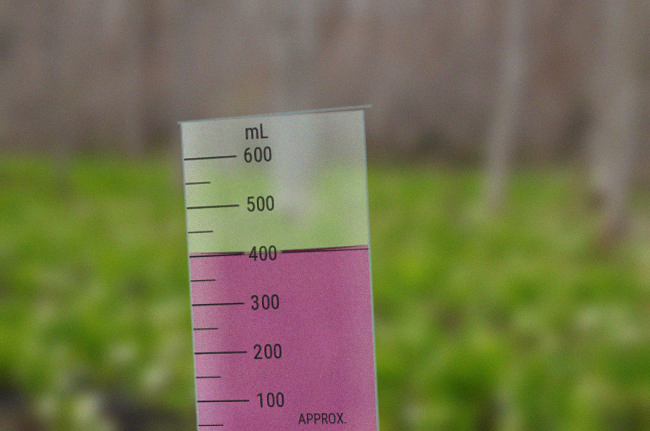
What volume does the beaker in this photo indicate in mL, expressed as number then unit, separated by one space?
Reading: 400 mL
